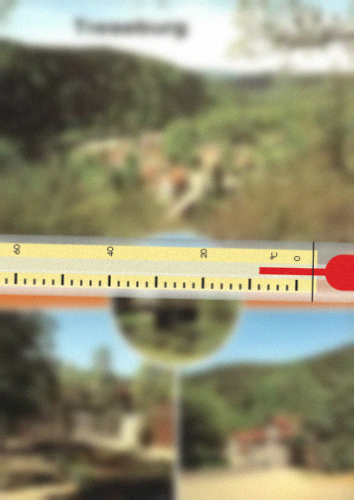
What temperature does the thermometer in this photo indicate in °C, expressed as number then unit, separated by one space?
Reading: 8 °C
